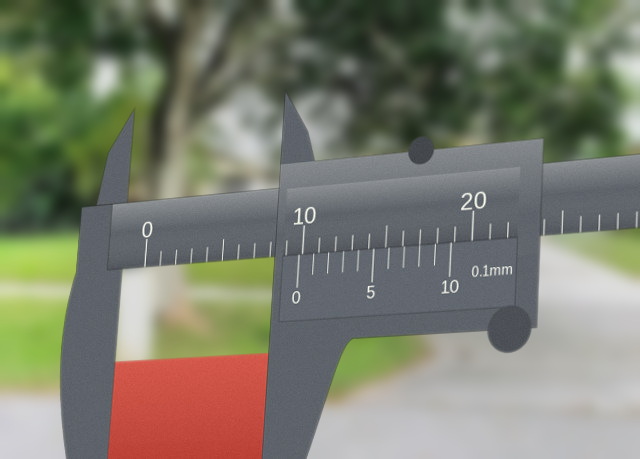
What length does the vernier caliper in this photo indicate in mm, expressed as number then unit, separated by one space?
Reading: 9.8 mm
